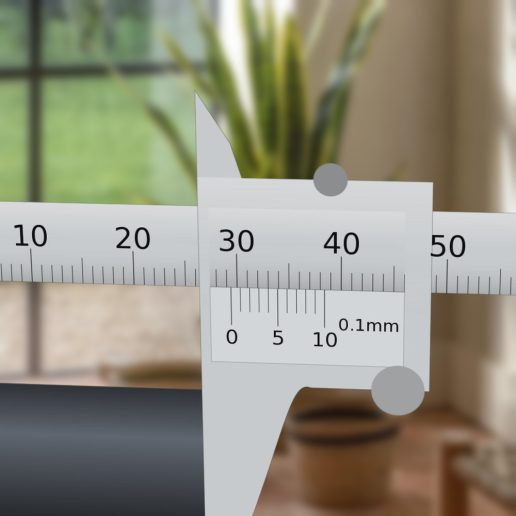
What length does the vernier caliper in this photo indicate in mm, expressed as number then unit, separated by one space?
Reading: 29.4 mm
